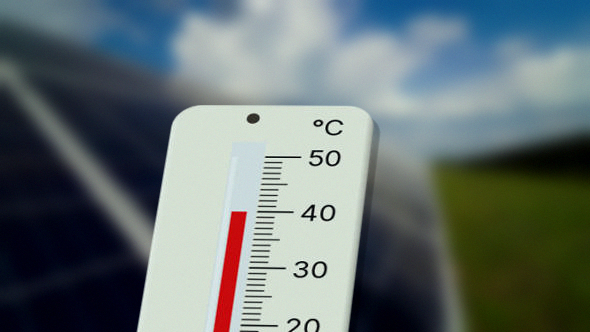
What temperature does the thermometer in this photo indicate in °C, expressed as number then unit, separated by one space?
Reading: 40 °C
